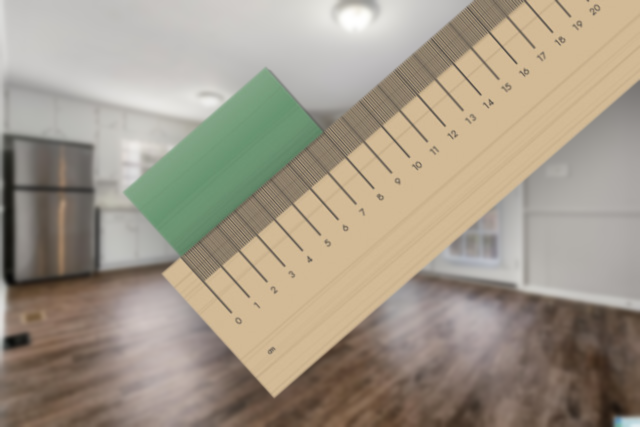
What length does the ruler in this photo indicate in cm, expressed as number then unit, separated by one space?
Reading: 8 cm
